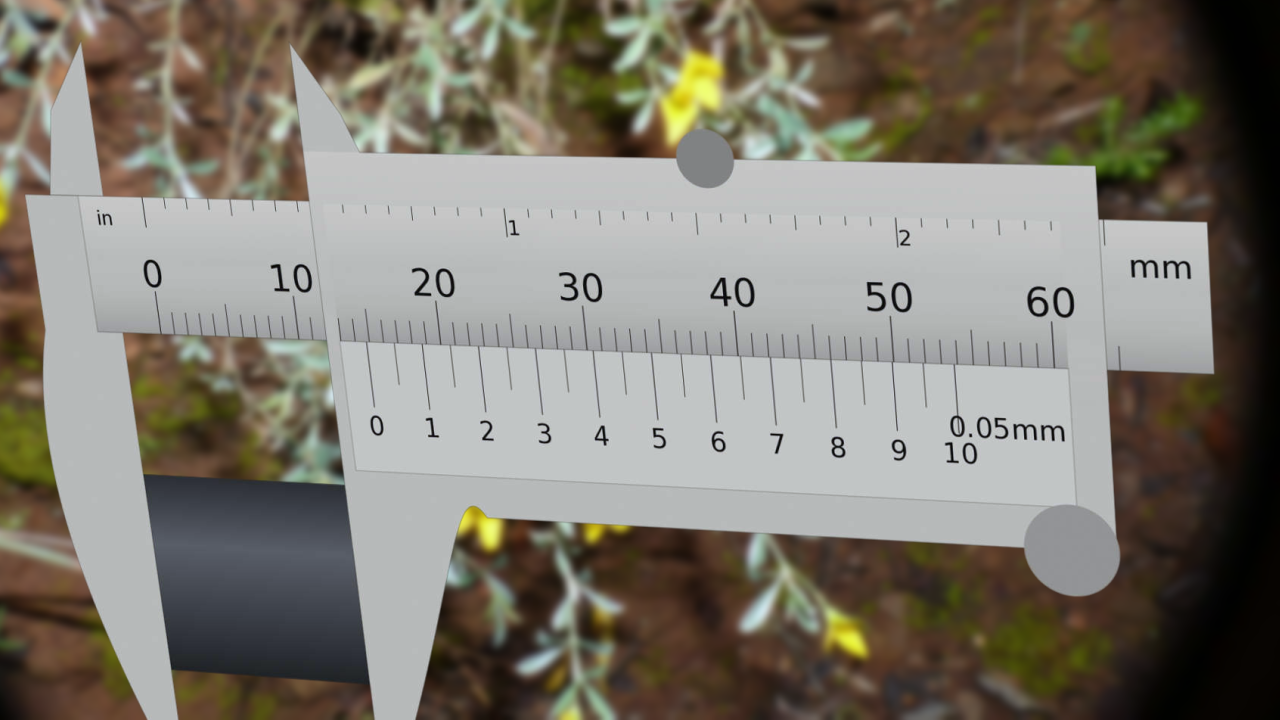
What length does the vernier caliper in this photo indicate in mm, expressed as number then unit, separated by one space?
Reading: 14.8 mm
